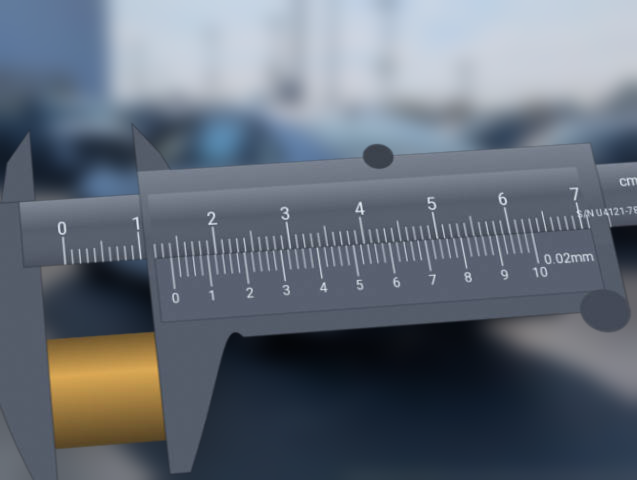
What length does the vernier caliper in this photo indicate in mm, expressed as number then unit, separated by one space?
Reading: 14.0 mm
